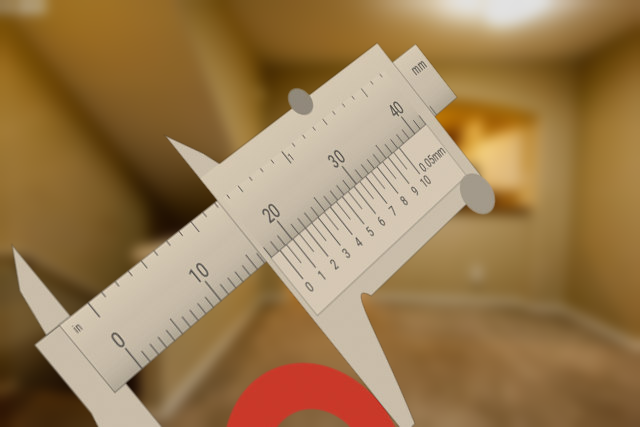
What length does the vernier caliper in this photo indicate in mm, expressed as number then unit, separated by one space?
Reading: 18.2 mm
